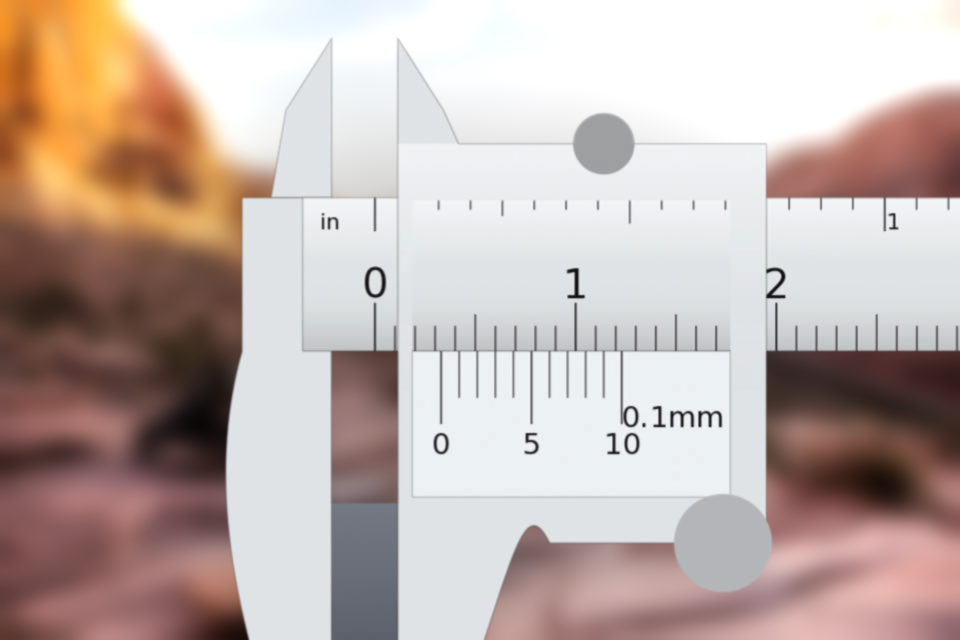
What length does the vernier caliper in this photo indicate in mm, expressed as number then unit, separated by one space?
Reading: 3.3 mm
